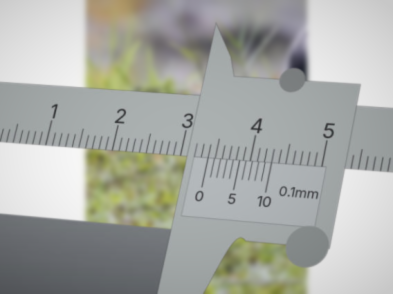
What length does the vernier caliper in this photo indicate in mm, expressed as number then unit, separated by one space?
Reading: 34.0 mm
